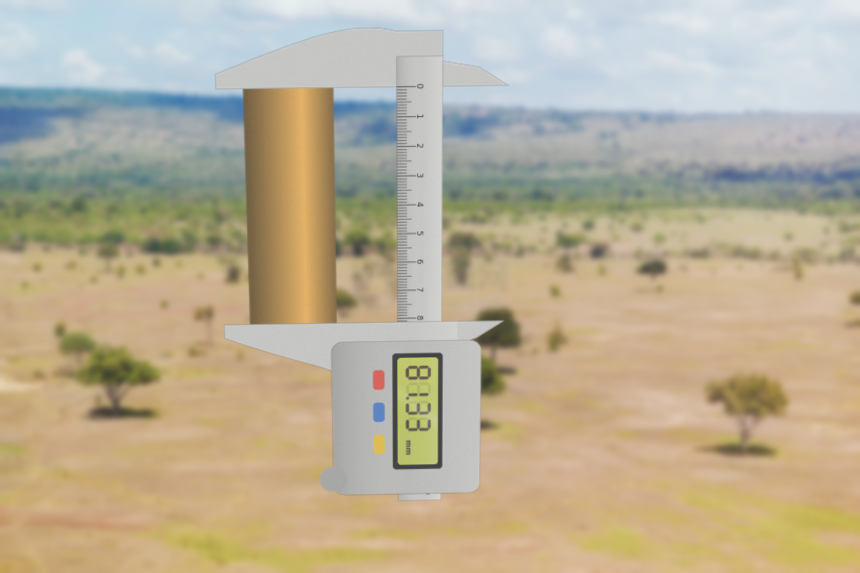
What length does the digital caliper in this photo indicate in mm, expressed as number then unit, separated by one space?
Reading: 81.33 mm
